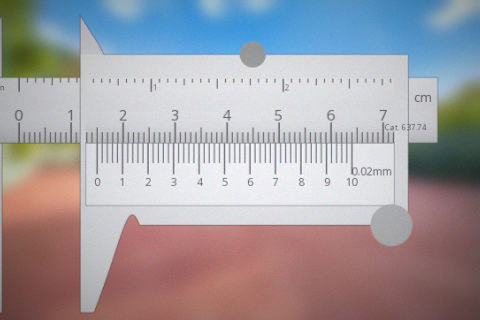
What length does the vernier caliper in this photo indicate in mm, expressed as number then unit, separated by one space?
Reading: 15.0 mm
